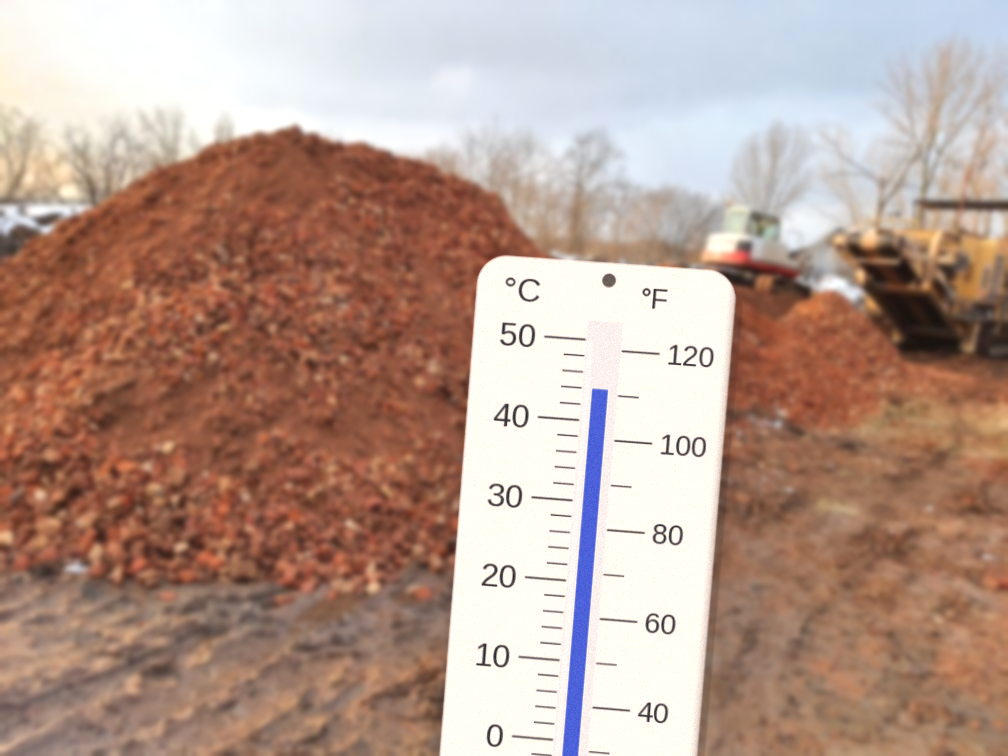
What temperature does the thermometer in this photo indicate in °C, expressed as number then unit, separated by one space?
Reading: 44 °C
